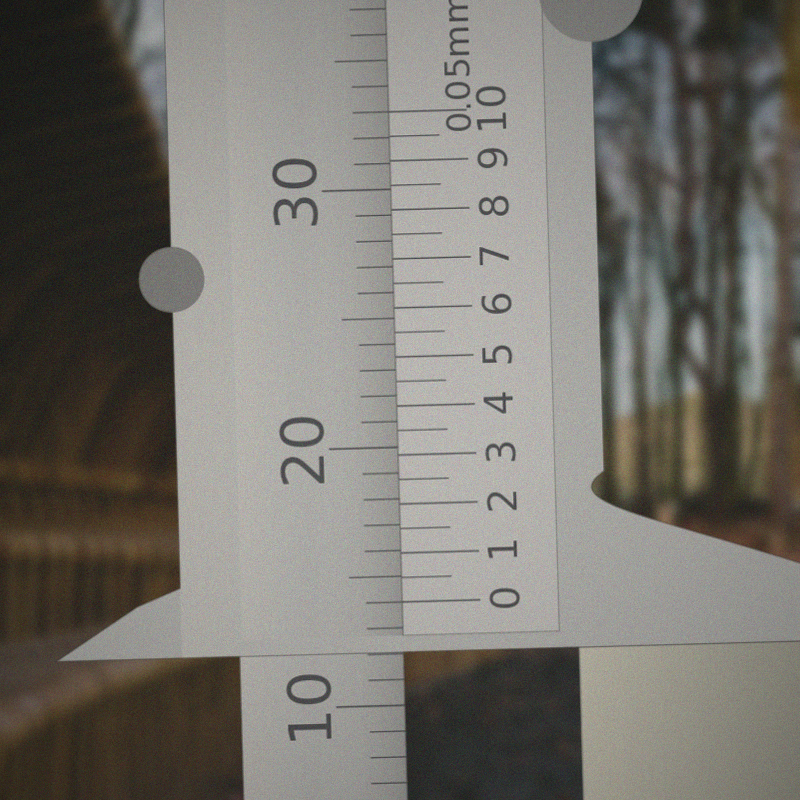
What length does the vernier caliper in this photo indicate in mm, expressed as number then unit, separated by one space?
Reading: 14.00 mm
